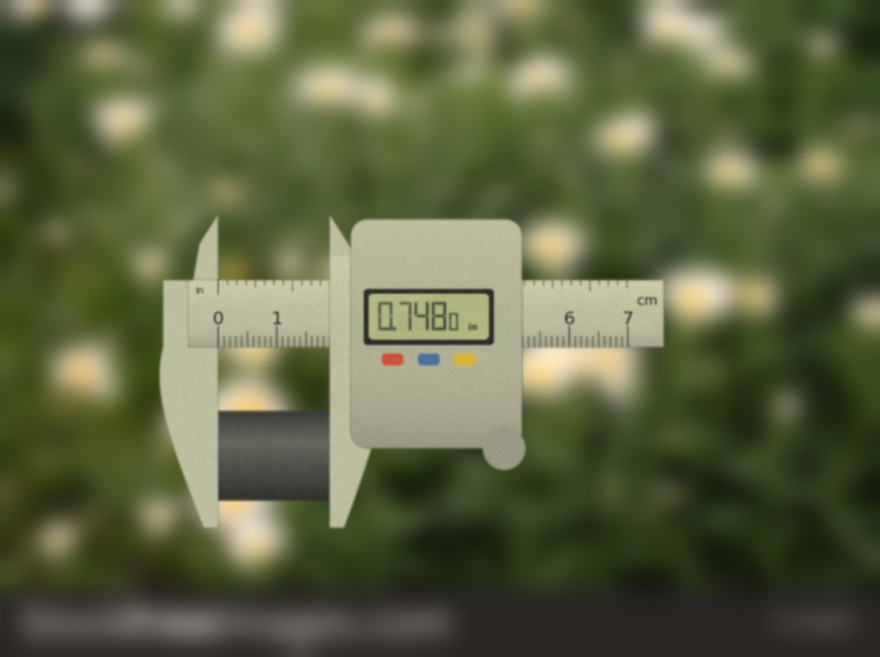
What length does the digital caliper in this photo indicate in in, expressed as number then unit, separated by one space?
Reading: 0.7480 in
